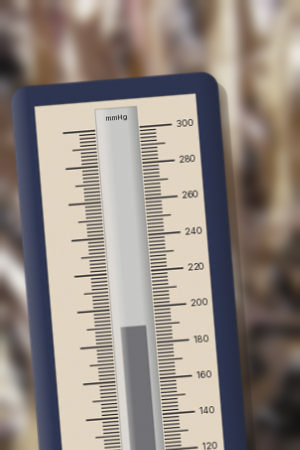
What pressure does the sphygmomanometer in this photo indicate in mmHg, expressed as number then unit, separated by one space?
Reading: 190 mmHg
